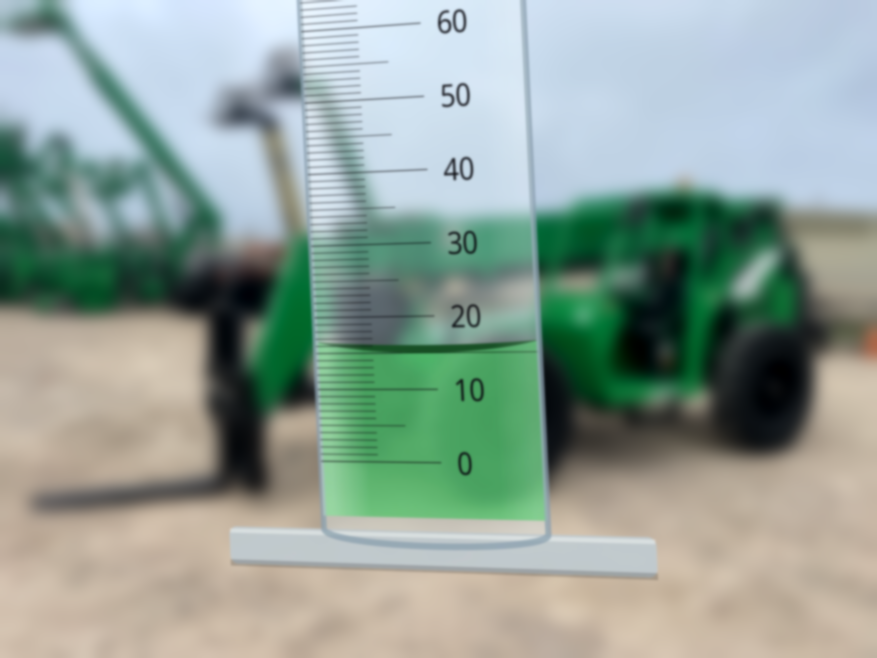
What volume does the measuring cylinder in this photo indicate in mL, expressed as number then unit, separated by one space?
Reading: 15 mL
